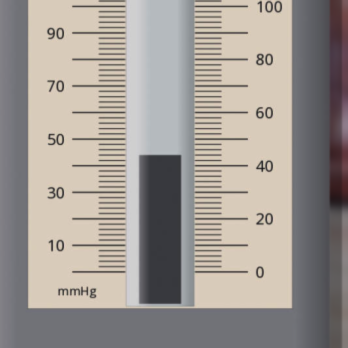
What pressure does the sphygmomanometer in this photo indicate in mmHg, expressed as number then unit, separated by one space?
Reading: 44 mmHg
